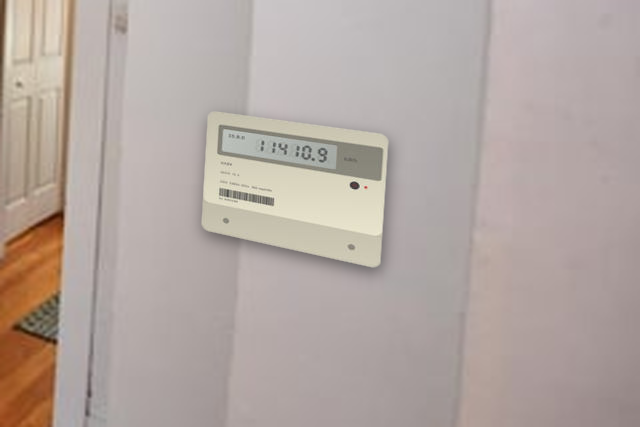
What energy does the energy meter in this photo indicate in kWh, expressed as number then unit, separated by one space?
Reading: 11410.9 kWh
